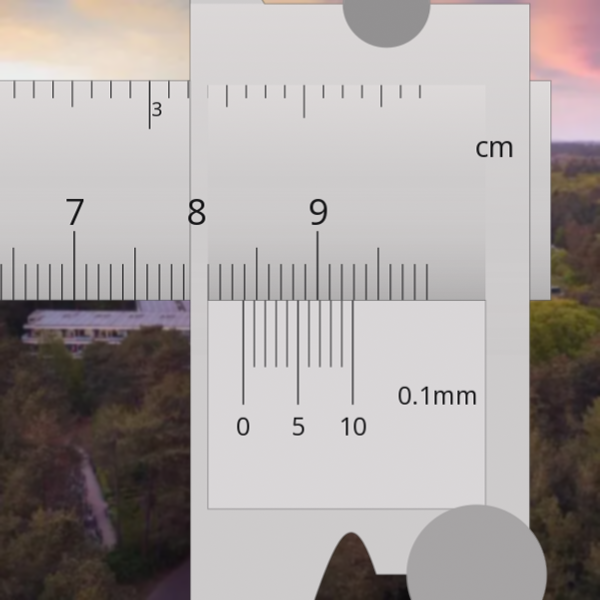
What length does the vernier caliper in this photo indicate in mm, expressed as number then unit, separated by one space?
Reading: 83.9 mm
